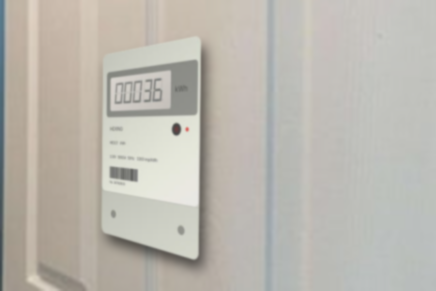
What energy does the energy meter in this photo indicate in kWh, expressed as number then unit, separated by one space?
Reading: 36 kWh
